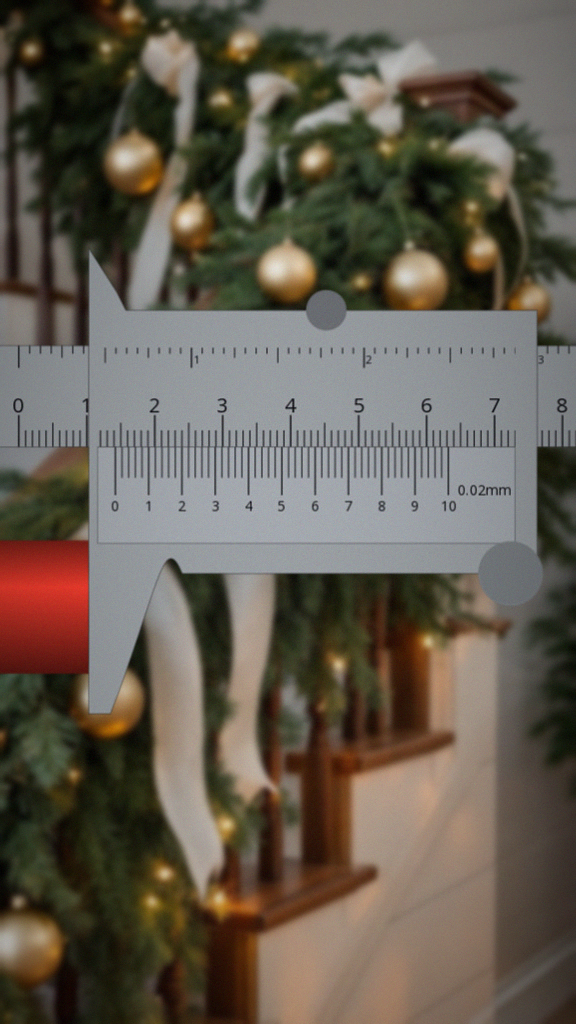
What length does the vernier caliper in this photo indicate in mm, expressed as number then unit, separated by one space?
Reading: 14.2 mm
